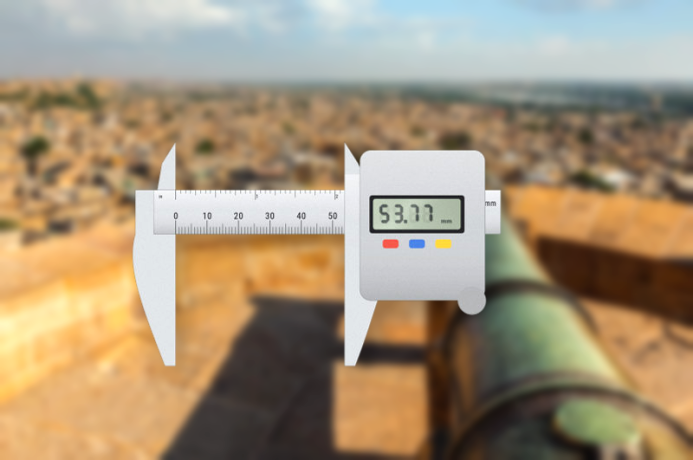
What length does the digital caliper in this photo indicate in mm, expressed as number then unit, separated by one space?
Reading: 53.77 mm
